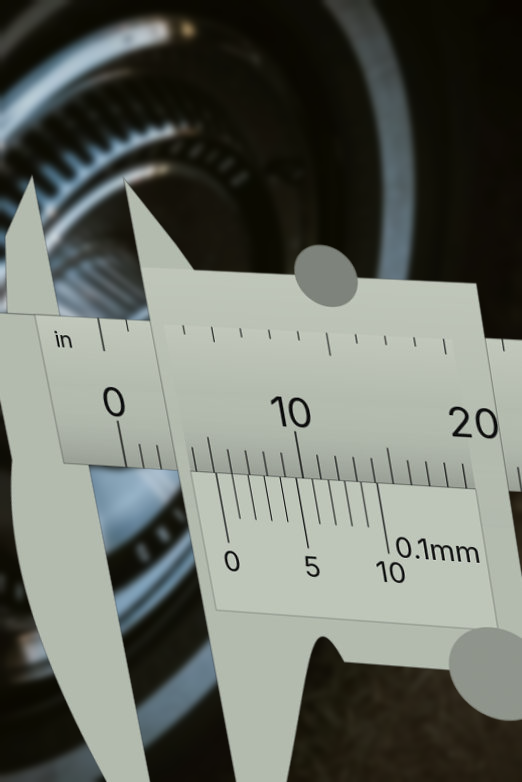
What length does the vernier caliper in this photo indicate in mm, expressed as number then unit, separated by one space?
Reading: 5.1 mm
